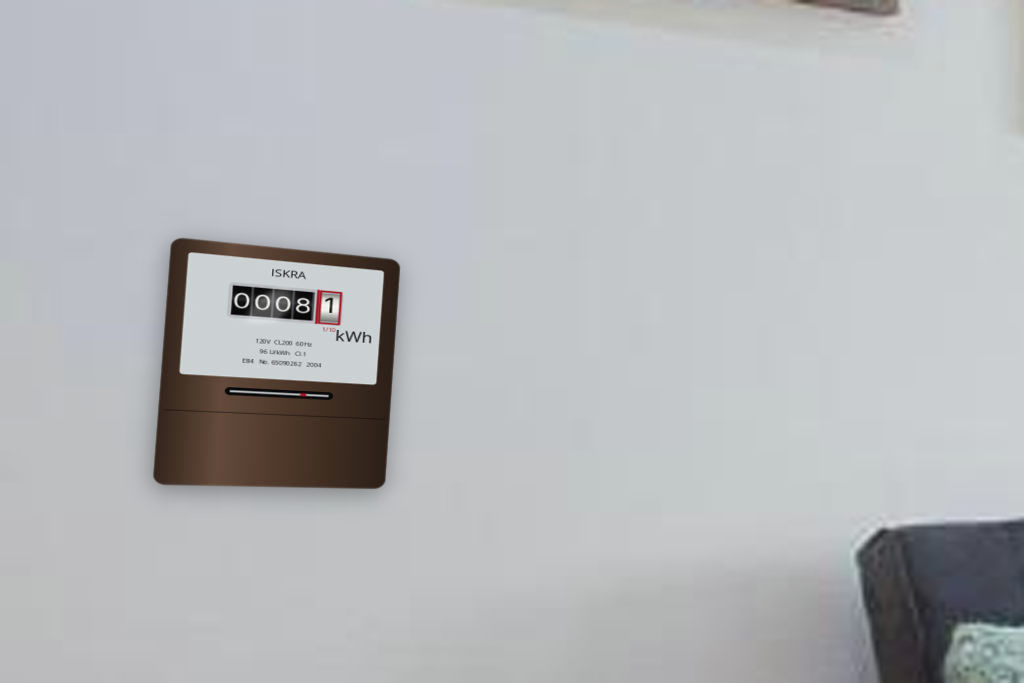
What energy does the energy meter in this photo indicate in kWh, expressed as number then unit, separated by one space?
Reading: 8.1 kWh
